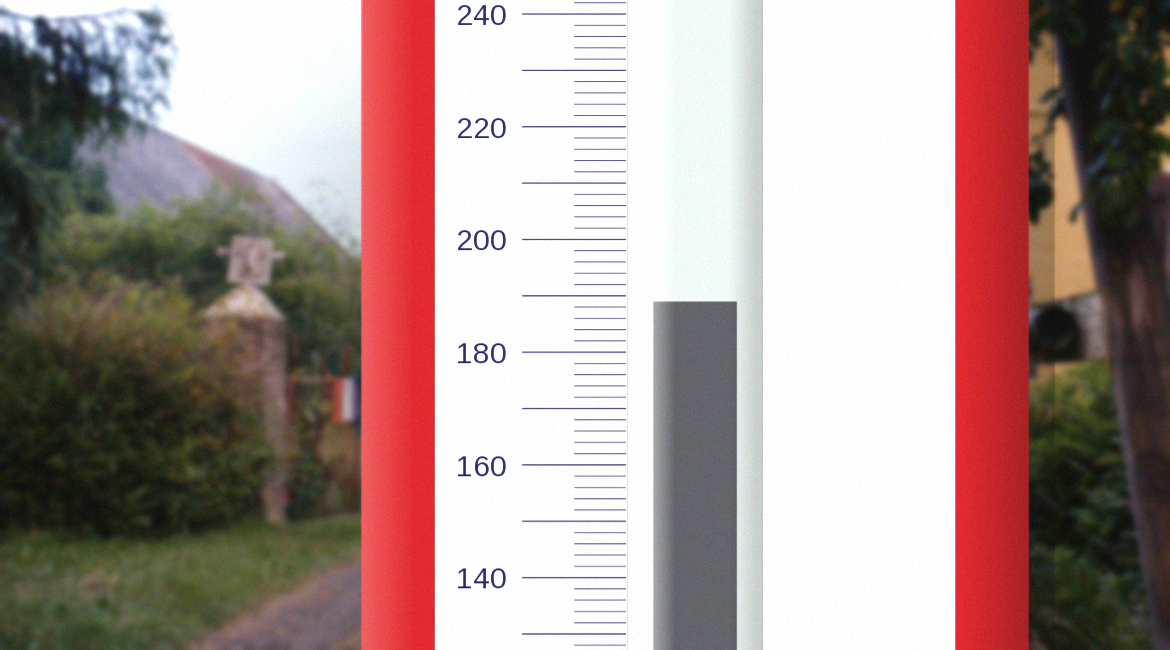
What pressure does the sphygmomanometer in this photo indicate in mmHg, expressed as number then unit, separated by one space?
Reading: 189 mmHg
